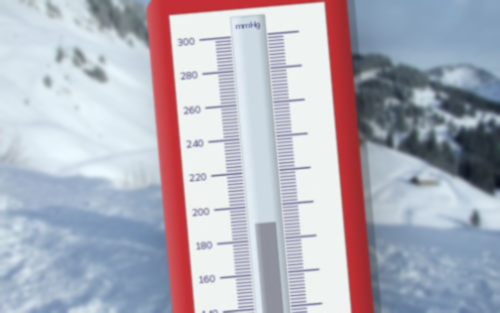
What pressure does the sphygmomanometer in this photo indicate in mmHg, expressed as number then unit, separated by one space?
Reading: 190 mmHg
